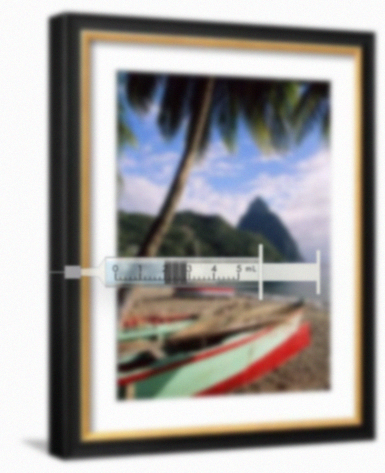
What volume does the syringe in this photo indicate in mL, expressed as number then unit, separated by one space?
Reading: 2 mL
